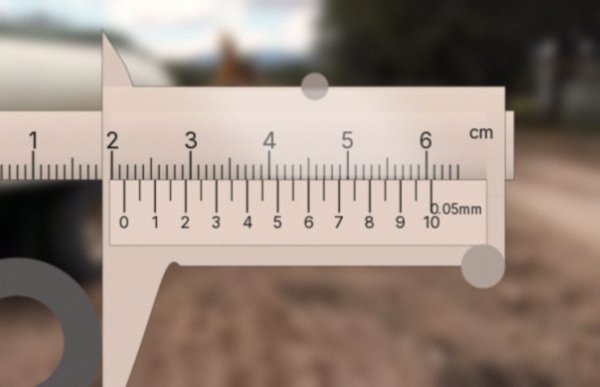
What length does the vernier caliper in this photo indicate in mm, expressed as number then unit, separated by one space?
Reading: 21.6 mm
